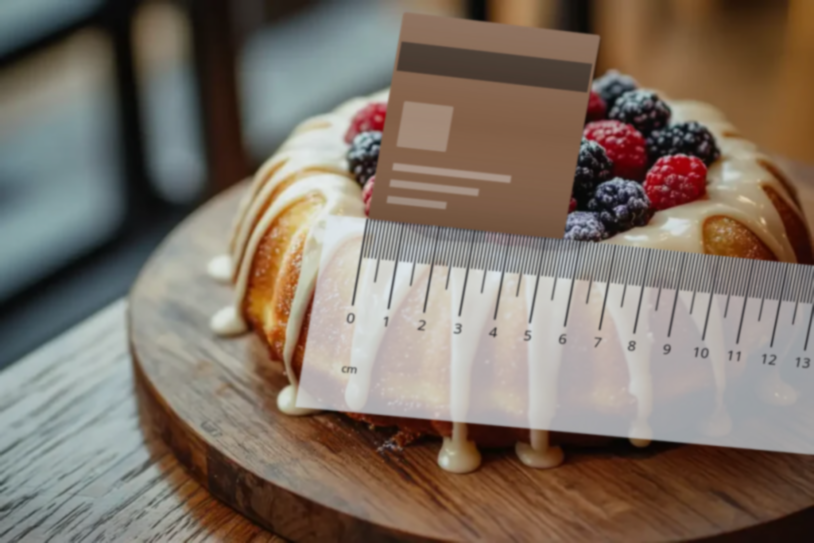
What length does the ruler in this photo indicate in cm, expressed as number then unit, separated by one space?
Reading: 5.5 cm
